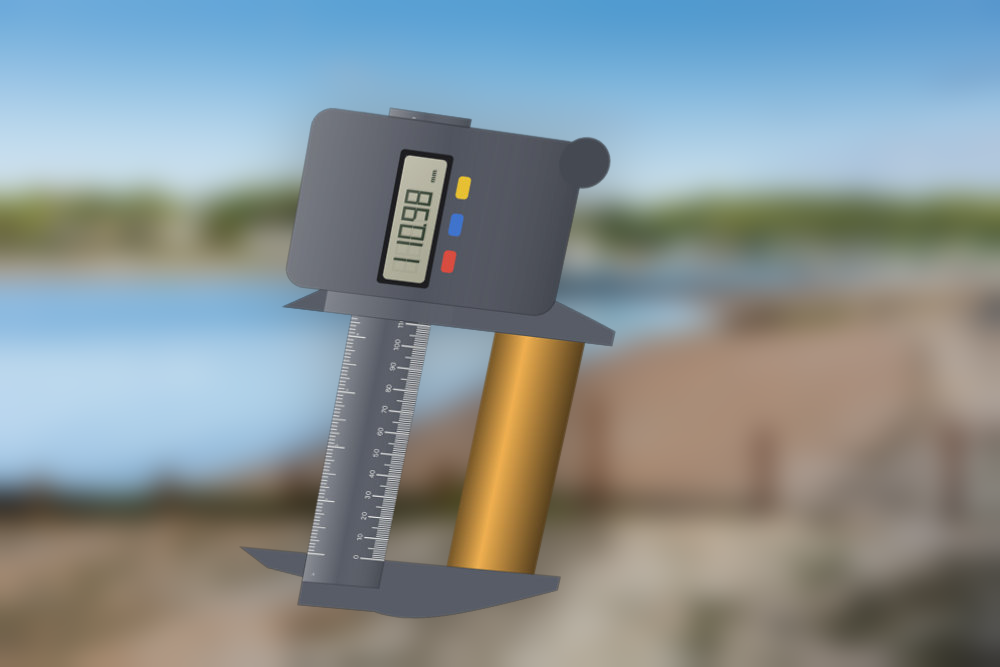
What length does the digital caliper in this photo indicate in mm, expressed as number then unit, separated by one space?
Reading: 110.98 mm
